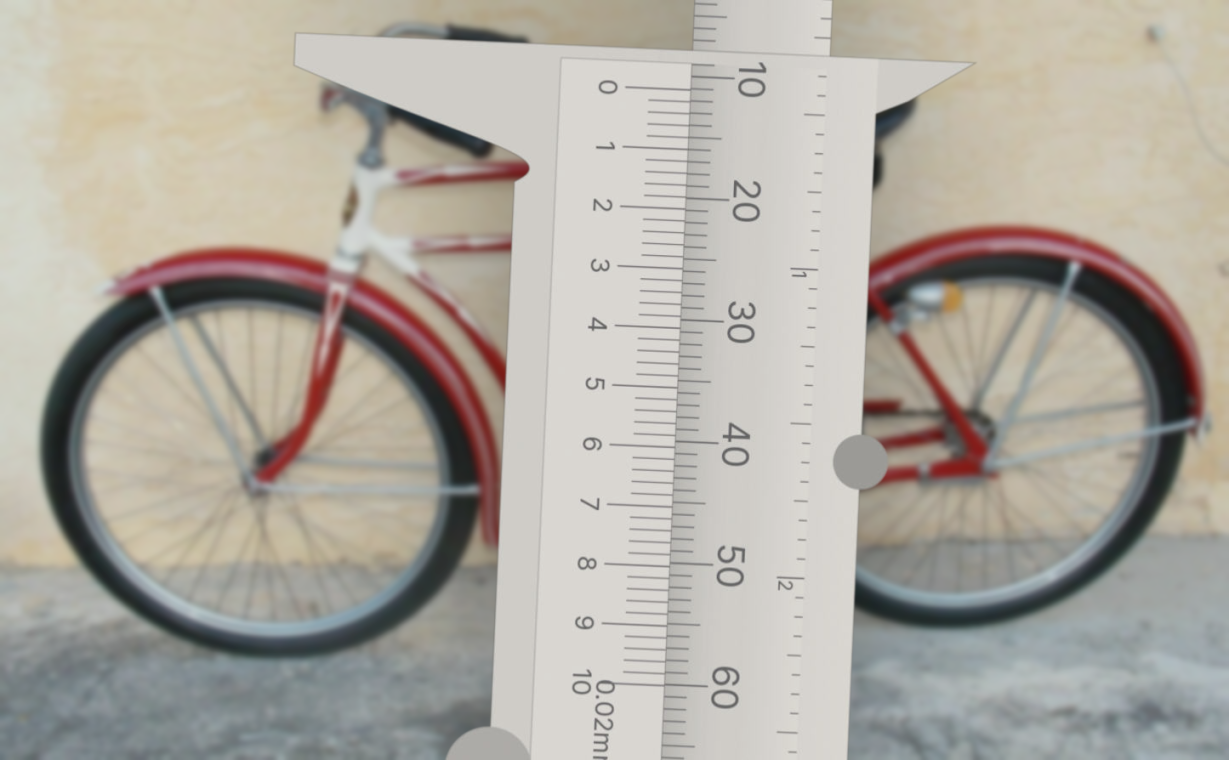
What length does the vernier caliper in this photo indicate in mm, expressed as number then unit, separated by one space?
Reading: 11.1 mm
